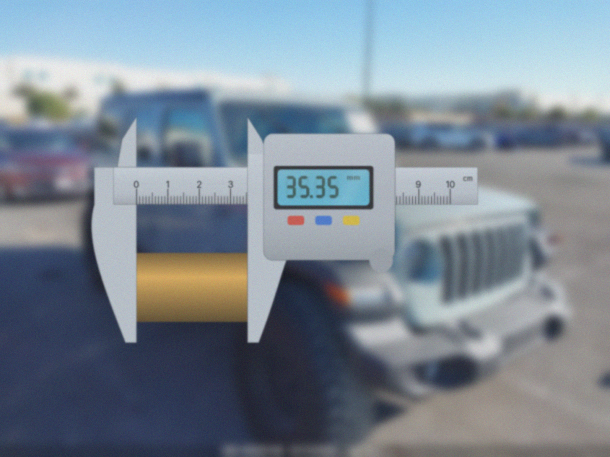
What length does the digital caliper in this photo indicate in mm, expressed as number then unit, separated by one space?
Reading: 35.35 mm
